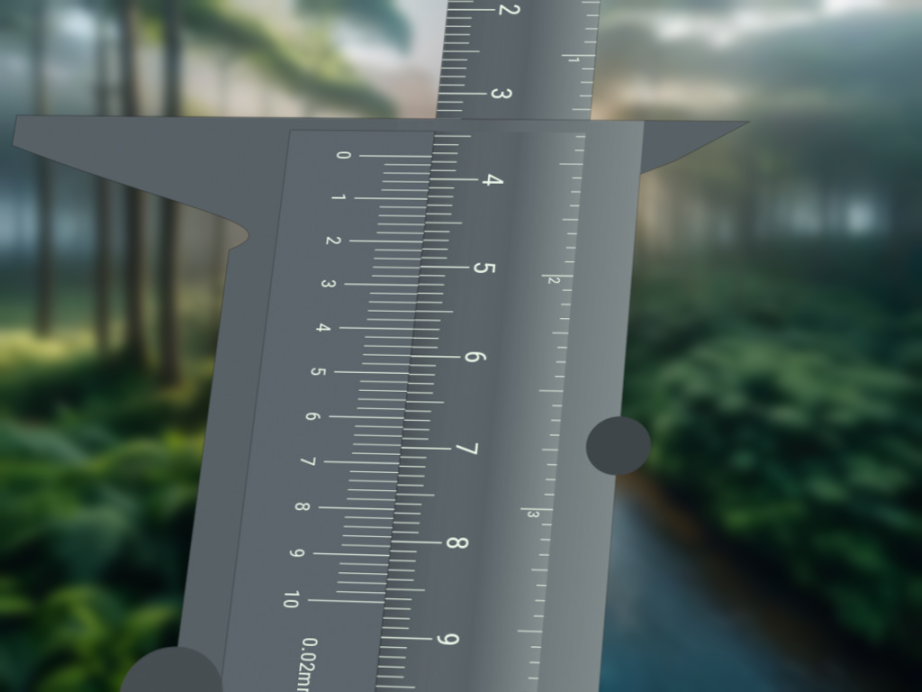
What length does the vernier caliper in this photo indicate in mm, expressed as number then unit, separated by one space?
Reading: 37.4 mm
